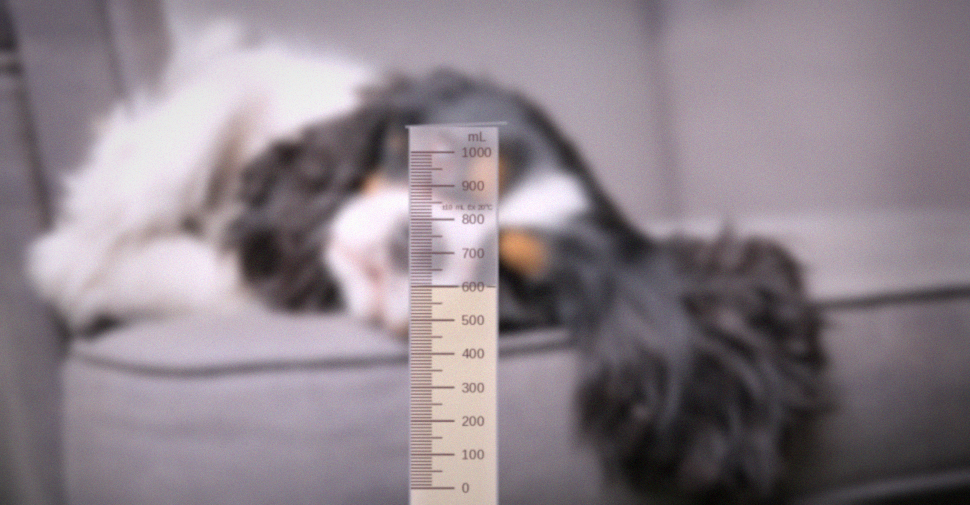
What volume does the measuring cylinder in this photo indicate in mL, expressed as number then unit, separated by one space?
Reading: 600 mL
